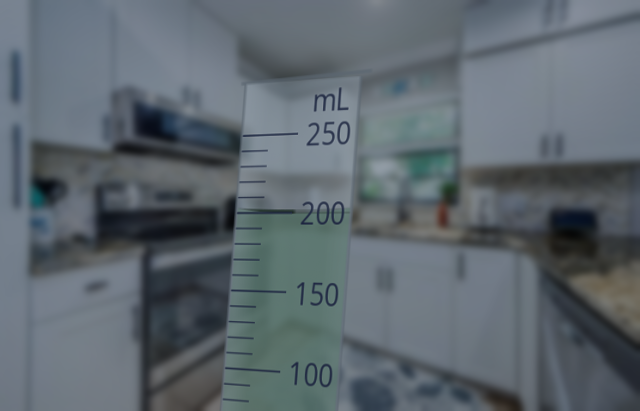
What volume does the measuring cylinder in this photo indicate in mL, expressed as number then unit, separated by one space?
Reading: 200 mL
